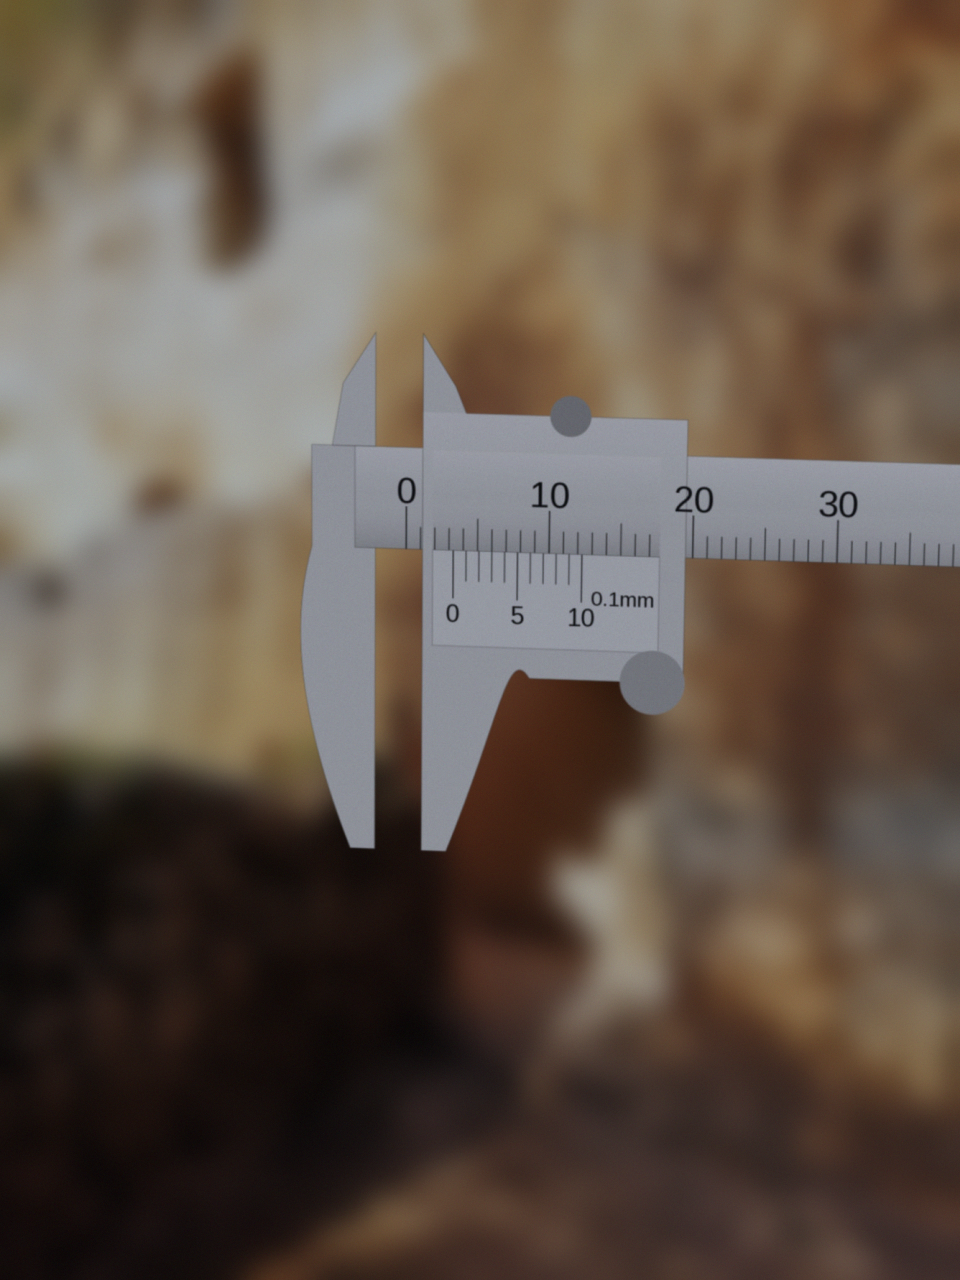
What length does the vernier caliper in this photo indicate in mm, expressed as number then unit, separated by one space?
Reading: 3.3 mm
